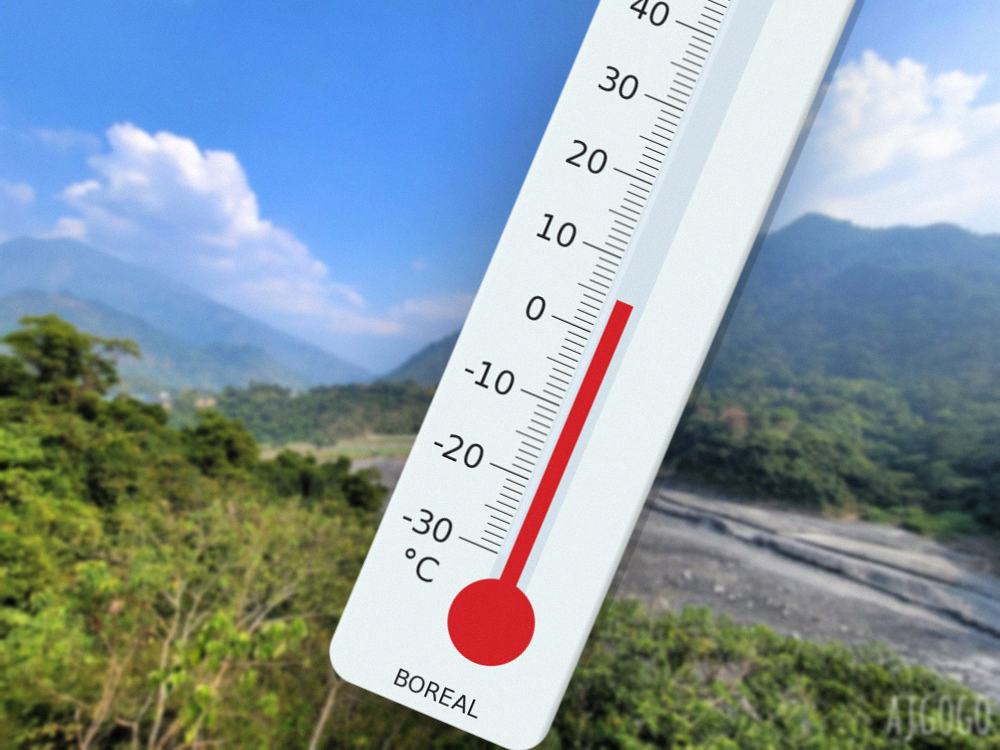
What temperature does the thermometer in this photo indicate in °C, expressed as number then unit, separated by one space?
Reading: 5 °C
